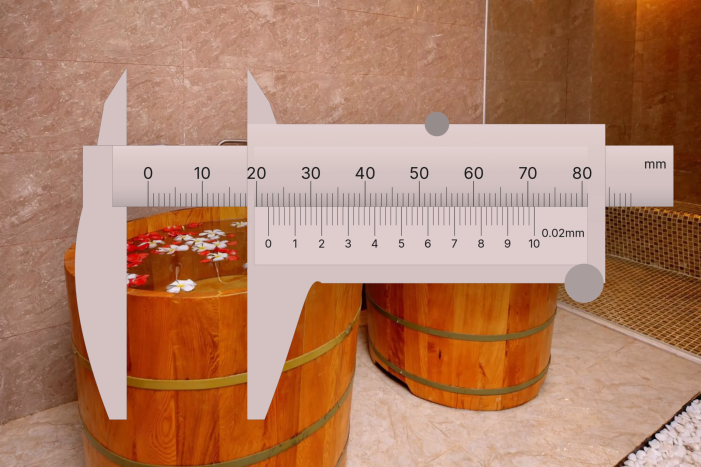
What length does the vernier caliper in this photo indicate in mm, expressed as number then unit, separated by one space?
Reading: 22.2 mm
